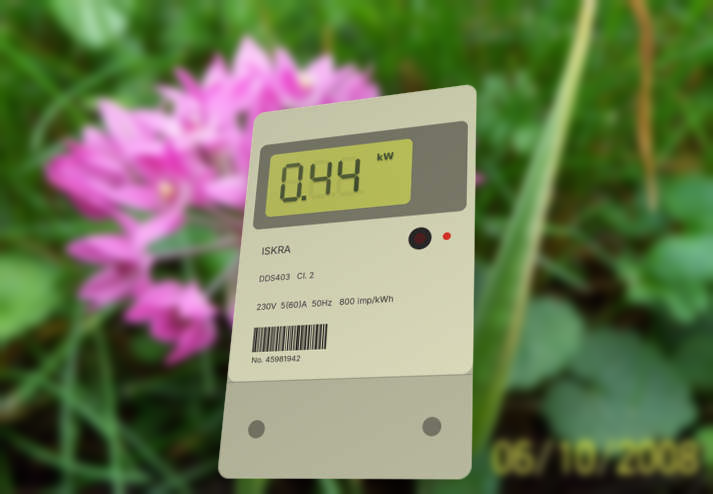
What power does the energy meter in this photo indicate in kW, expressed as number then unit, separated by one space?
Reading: 0.44 kW
